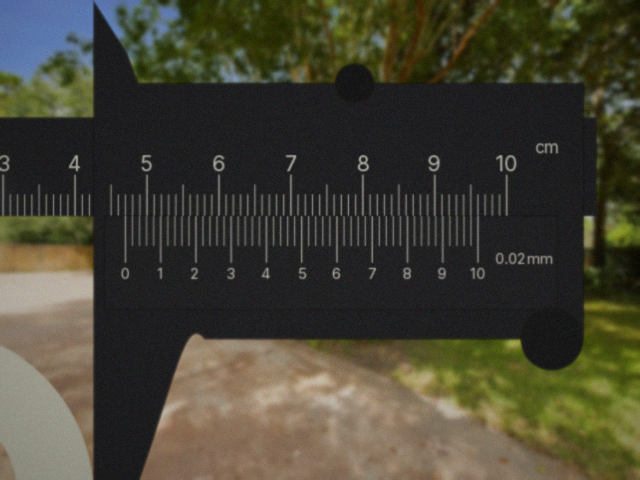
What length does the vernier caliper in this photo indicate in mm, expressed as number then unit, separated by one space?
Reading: 47.0 mm
